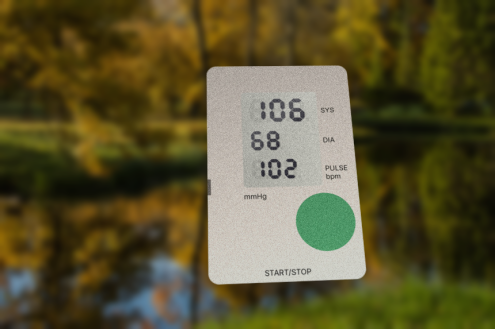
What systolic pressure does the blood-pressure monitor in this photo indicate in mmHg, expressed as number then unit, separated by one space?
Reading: 106 mmHg
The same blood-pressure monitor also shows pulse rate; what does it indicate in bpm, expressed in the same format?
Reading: 102 bpm
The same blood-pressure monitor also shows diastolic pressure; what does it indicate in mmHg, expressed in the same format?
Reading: 68 mmHg
